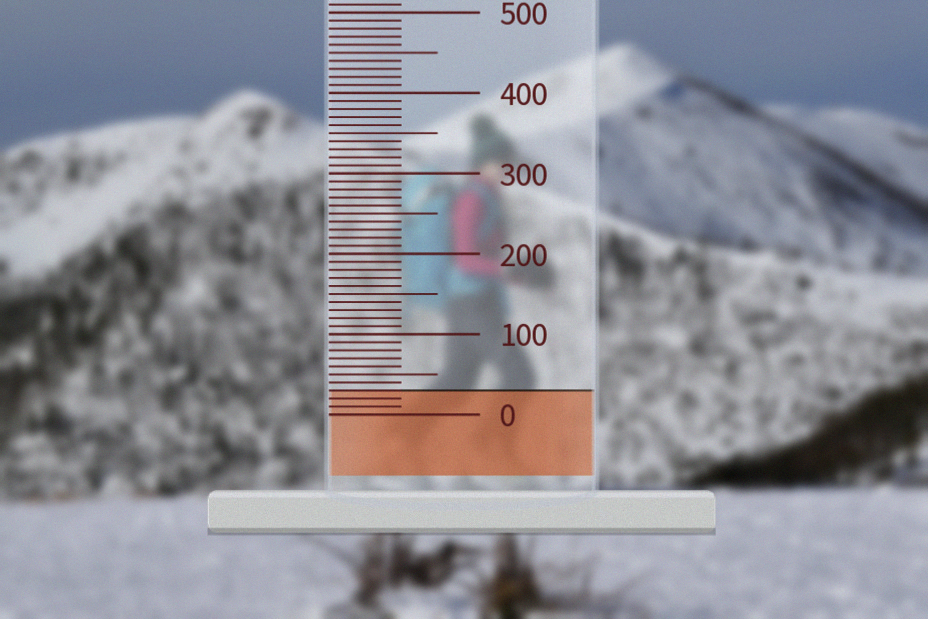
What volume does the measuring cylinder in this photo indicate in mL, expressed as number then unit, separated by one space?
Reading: 30 mL
